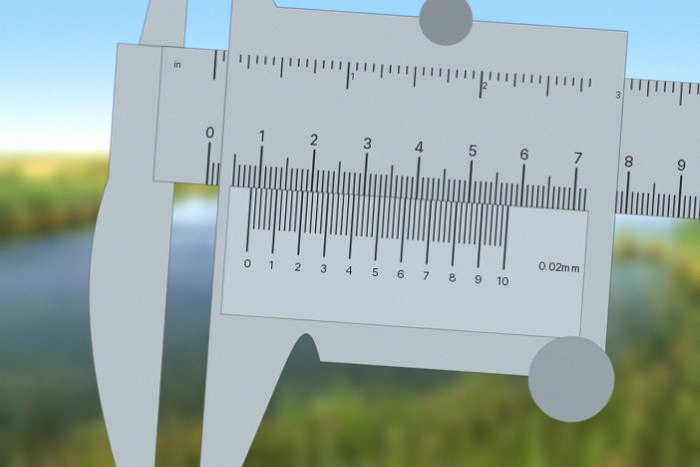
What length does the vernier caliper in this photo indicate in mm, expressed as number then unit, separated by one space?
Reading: 8.5 mm
